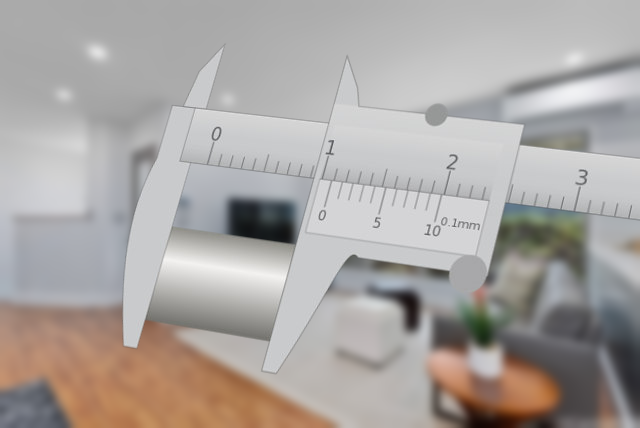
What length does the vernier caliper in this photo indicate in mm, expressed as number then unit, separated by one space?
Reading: 10.8 mm
